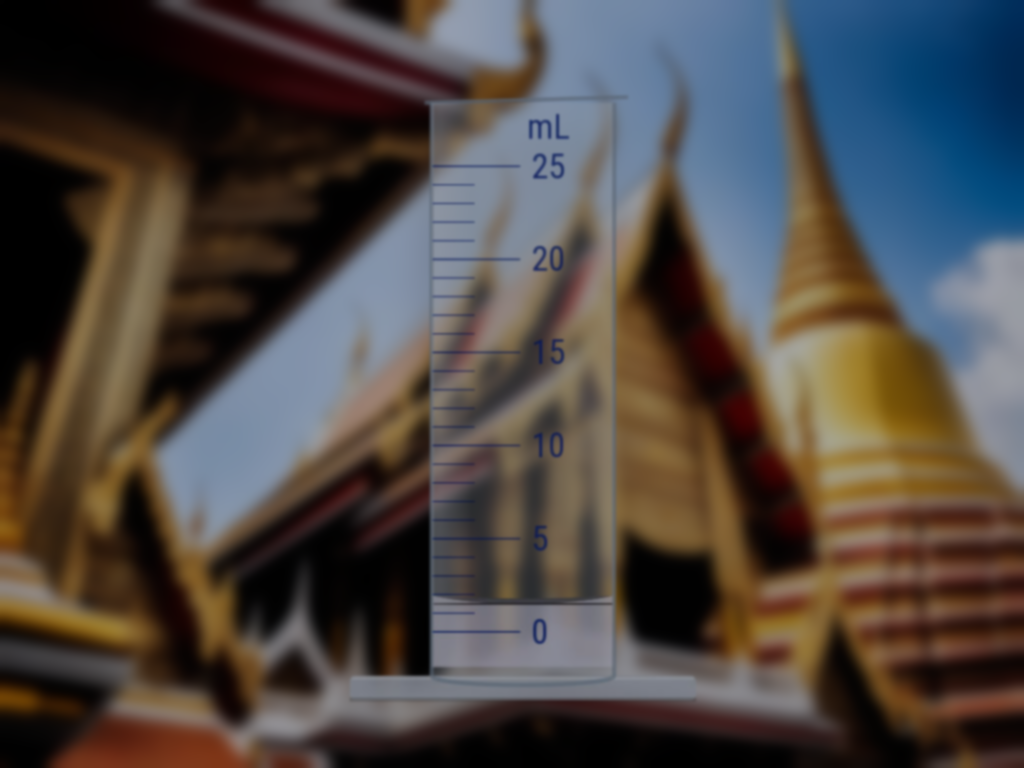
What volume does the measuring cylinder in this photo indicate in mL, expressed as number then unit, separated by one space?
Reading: 1.5 mL
